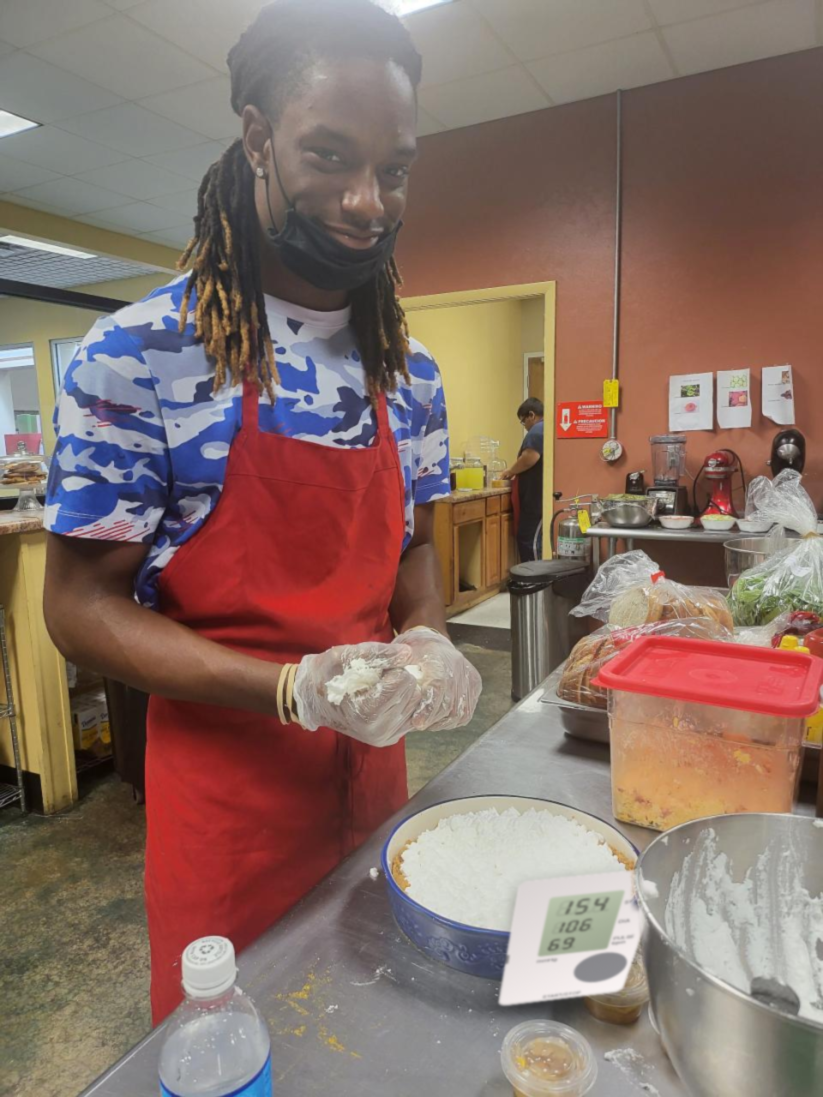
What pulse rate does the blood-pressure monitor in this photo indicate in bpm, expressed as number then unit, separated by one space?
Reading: 69 bpm
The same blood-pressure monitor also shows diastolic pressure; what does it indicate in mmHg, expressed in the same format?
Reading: 106 mmHg
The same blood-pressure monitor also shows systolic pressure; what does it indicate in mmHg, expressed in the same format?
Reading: 154 mmHg
